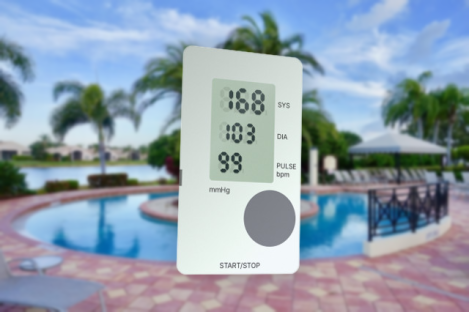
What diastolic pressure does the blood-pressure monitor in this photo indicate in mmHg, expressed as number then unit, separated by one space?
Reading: 103 mmHg
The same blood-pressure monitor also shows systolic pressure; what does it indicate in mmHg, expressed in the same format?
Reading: 168 mmHg
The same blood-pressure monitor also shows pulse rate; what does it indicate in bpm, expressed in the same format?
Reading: 99 bpm
